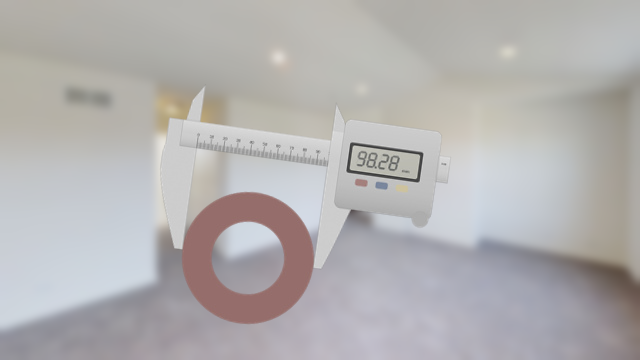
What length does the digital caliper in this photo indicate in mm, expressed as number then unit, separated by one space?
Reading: 98.28 mm
